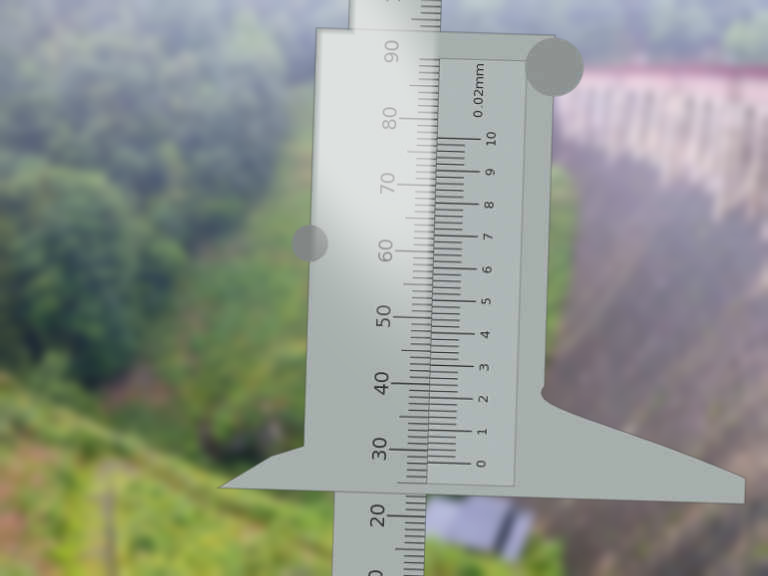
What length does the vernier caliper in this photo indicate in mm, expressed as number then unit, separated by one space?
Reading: 28.2 mm
